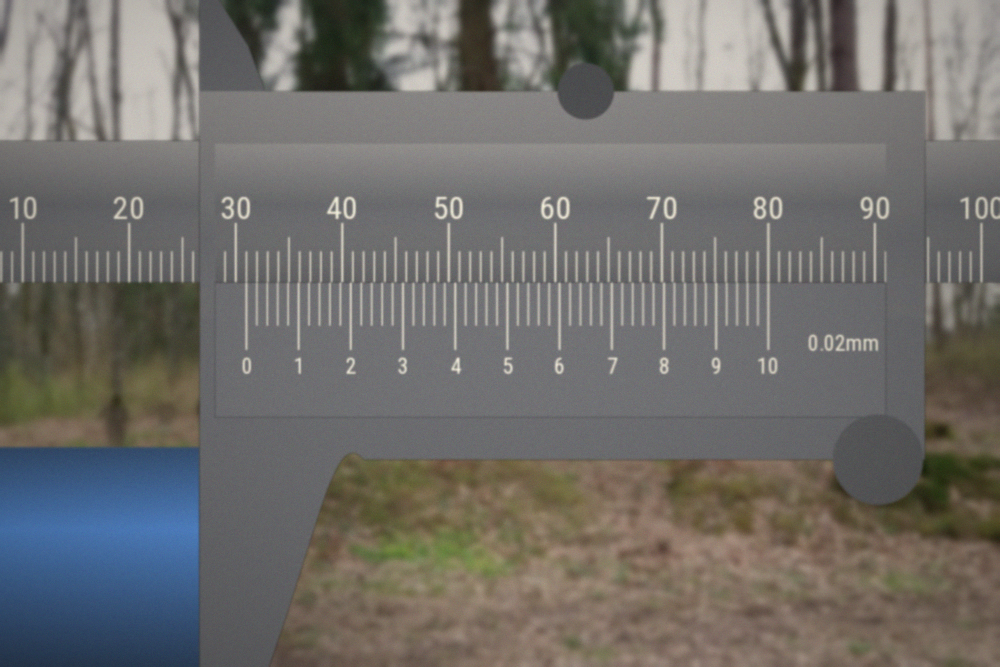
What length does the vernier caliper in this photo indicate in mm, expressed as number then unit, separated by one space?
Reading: 31.0 mm
